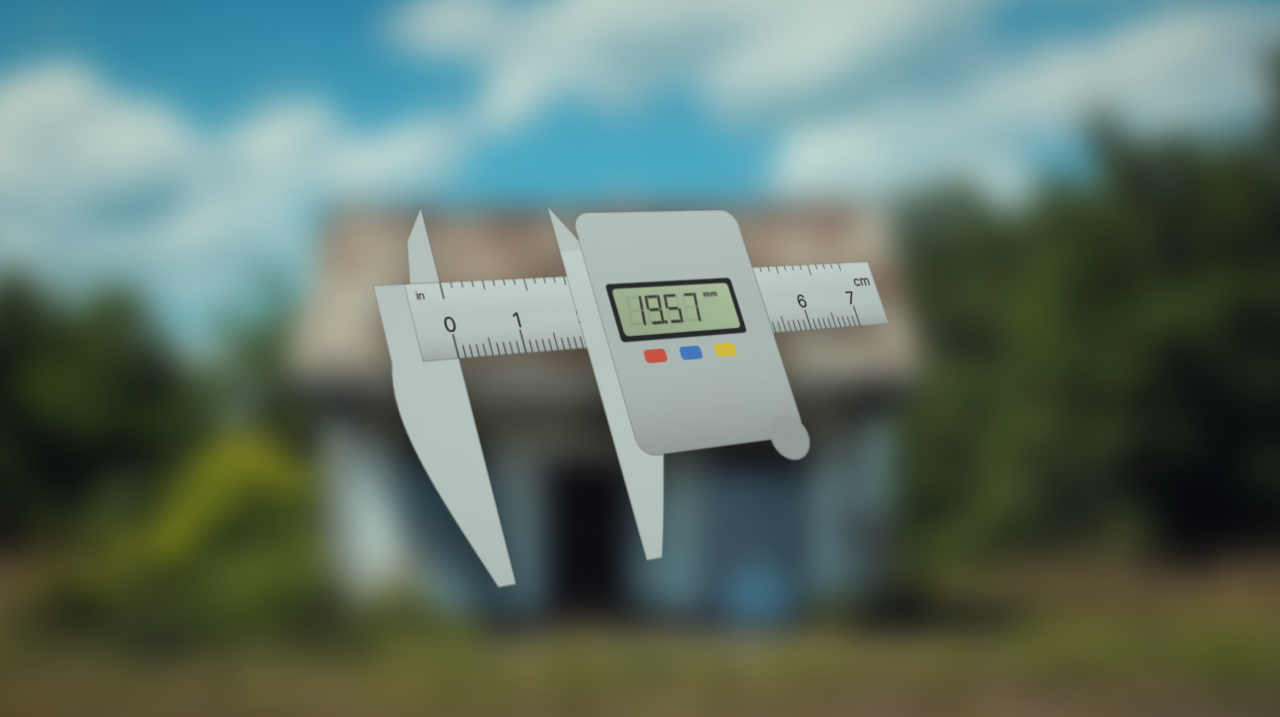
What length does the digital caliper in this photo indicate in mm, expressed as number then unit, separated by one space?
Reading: 19.57 mm
